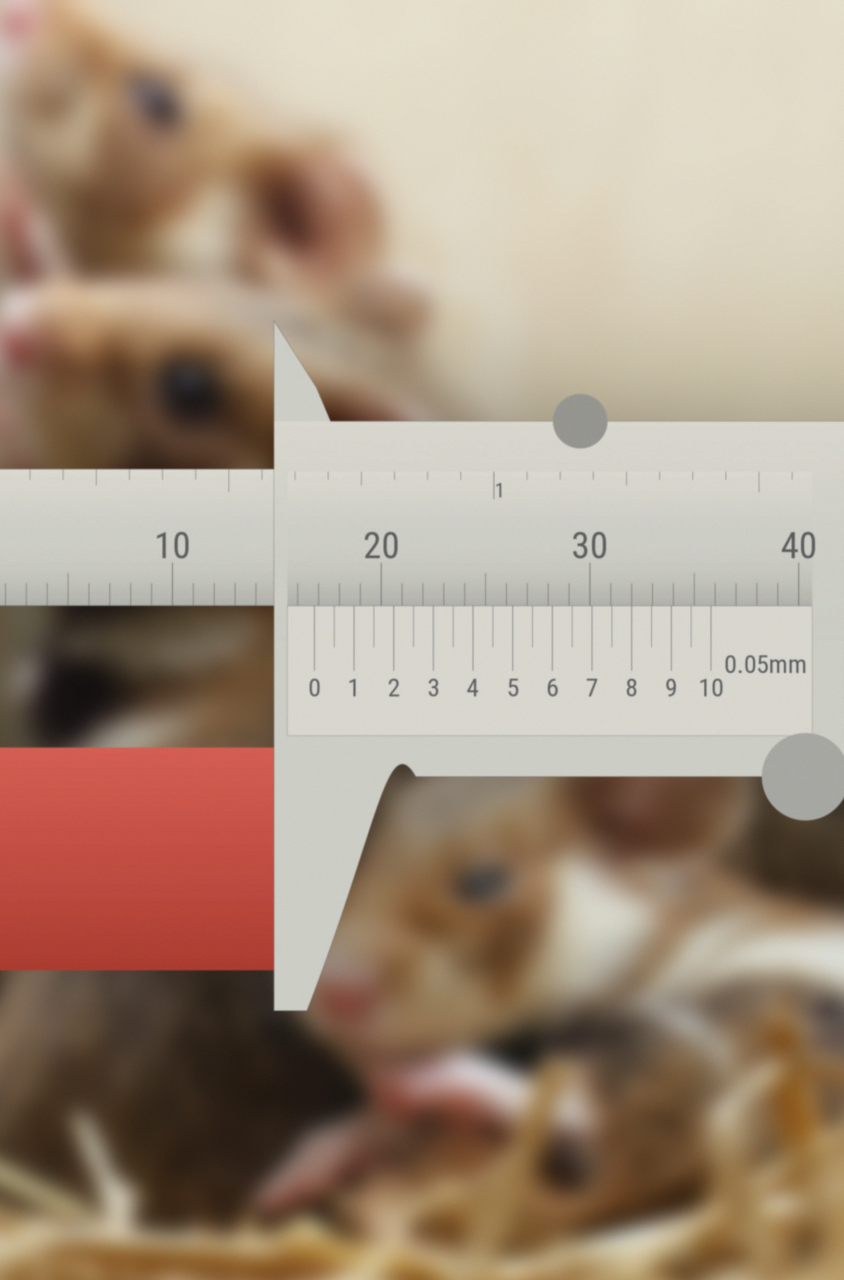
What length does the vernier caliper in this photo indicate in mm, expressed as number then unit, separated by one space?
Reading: 16.8 mm
